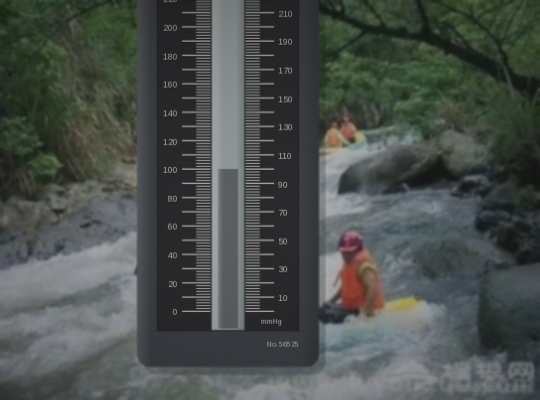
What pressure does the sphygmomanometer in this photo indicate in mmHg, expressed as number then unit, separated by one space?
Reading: 100 mmHg
